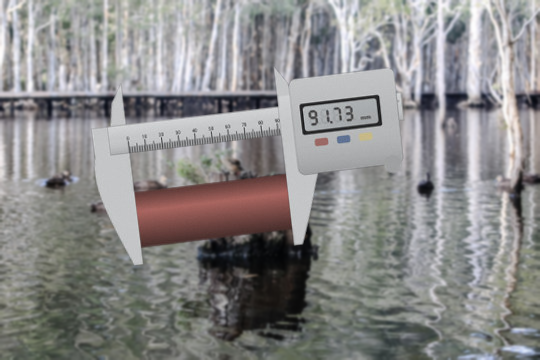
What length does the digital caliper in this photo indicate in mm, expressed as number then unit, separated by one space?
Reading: 91.73 mm
